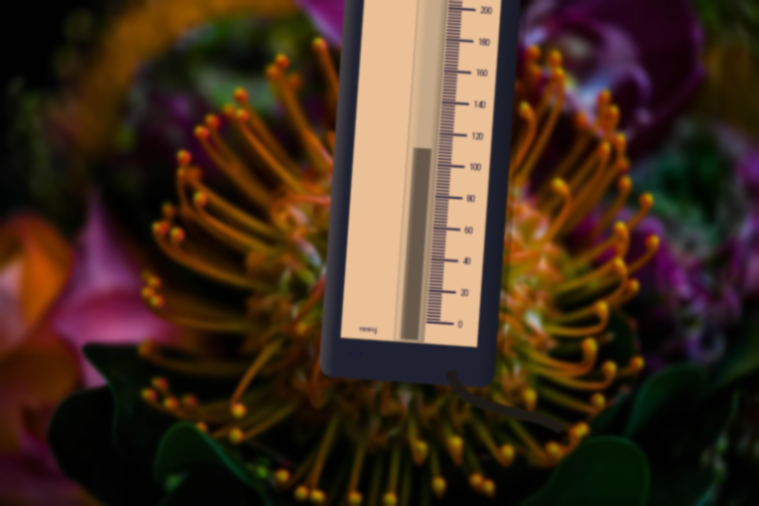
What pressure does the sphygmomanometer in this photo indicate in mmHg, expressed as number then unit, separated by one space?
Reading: 110 mmHg
